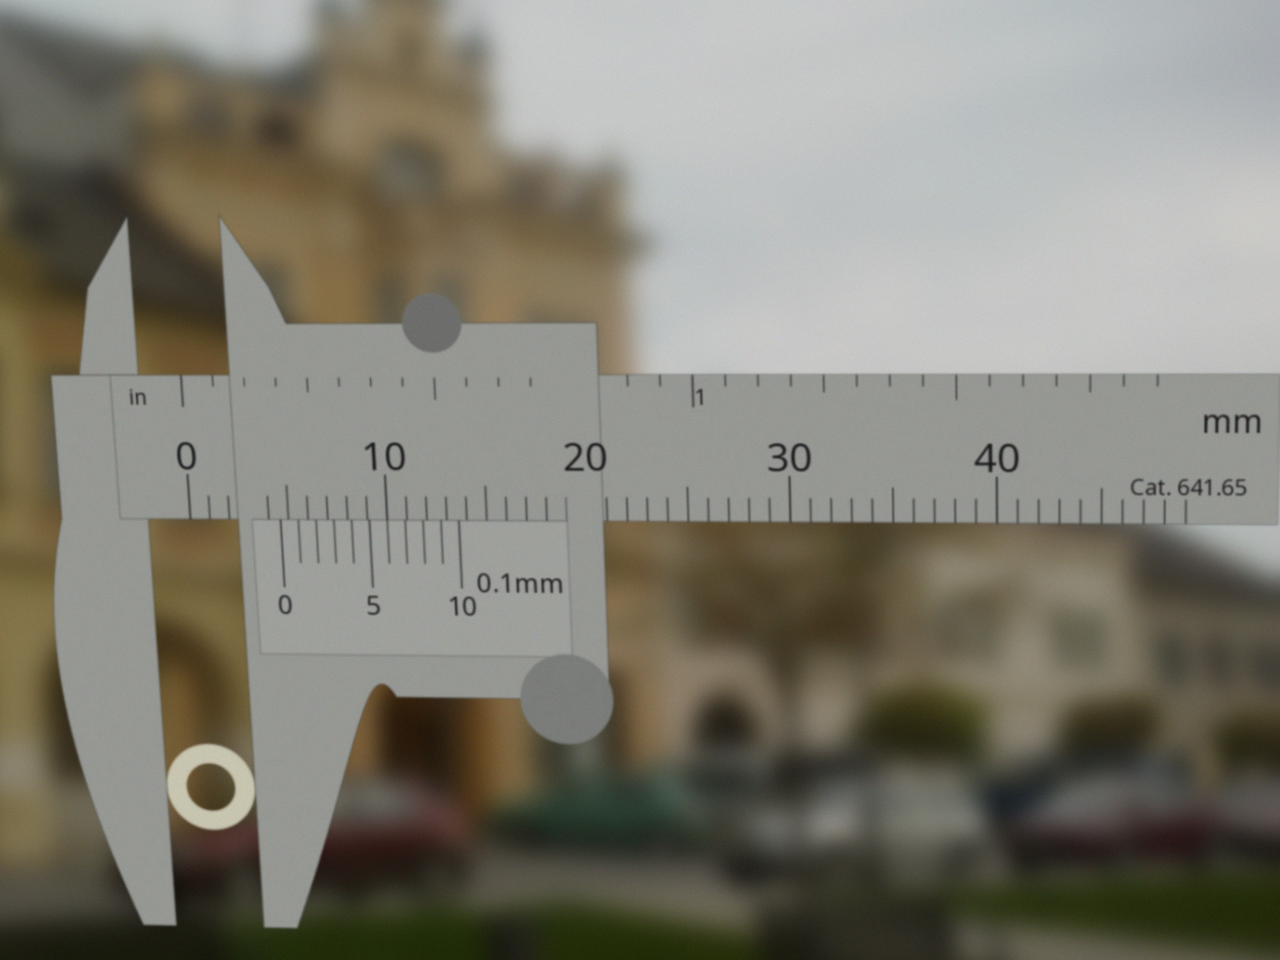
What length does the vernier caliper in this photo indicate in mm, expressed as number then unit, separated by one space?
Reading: 4.6 mm
